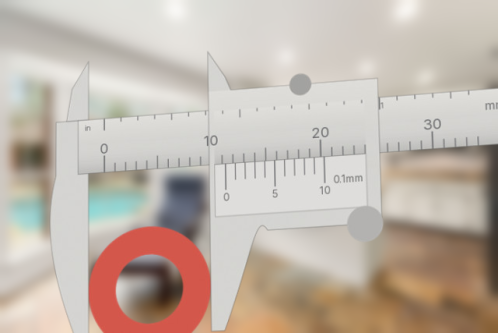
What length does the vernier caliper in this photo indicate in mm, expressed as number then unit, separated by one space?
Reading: 11.3 mm
